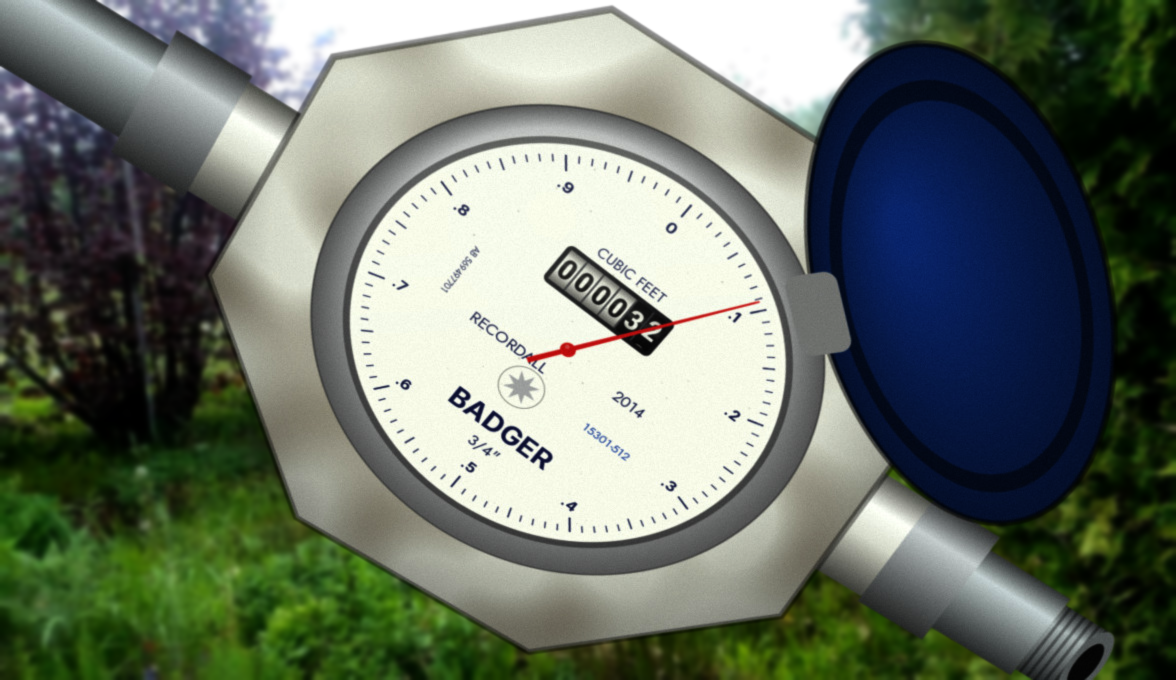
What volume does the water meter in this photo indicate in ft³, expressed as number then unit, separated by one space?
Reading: 32.09 ft³
